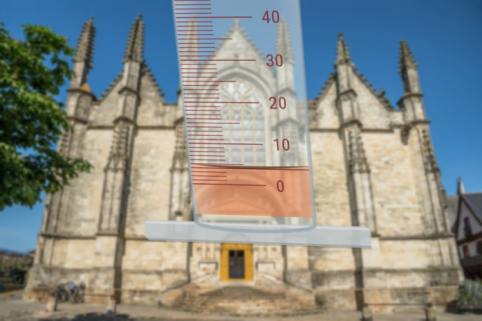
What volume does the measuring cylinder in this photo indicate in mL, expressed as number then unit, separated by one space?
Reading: 4 mL
